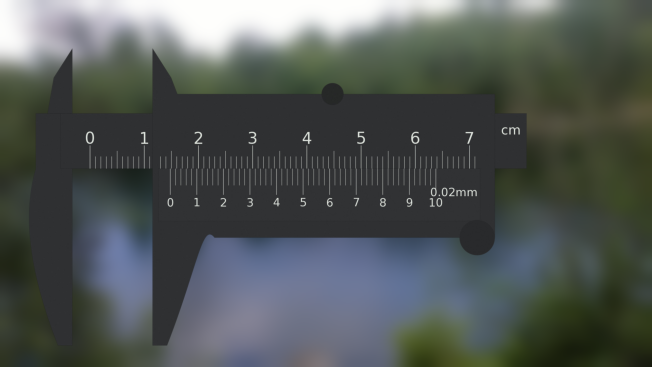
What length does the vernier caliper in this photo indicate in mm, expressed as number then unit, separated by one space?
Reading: 14.8 mm
